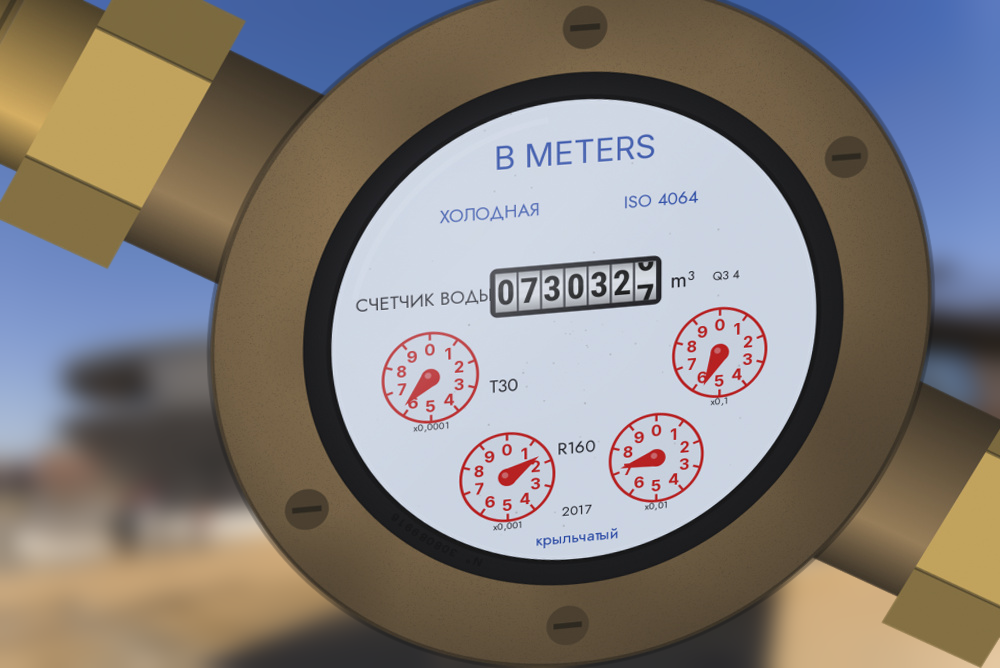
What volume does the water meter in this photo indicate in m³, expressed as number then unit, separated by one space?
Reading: 730326.5716 m³
